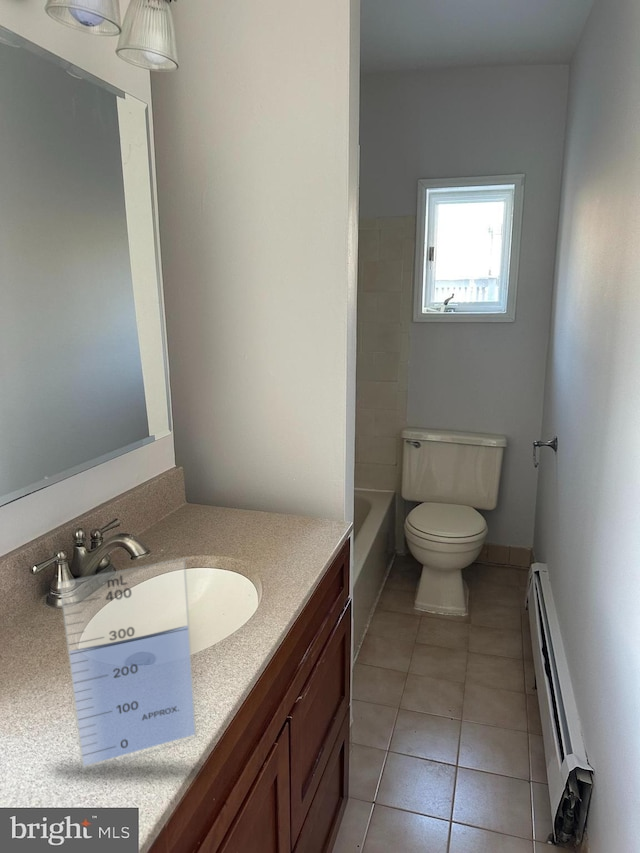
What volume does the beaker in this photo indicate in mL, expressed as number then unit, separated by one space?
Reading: 275 mL
